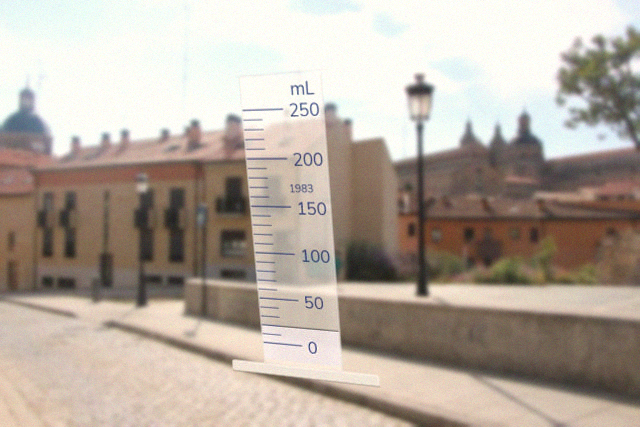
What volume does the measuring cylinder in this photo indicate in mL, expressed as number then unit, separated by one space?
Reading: 20 mL
